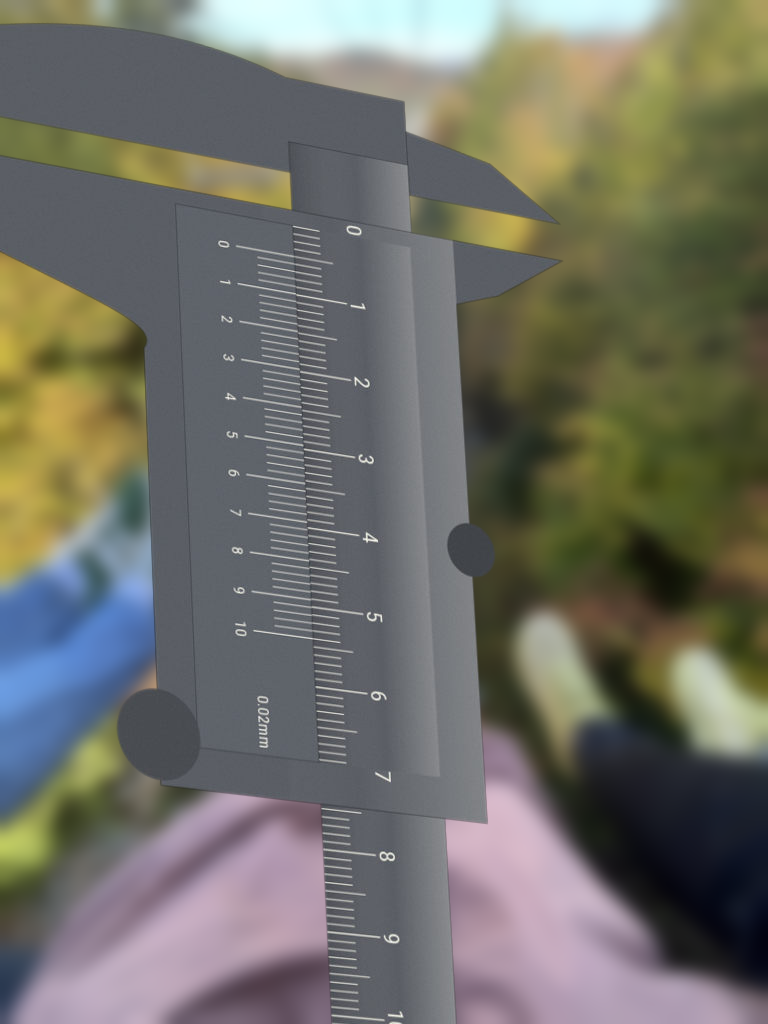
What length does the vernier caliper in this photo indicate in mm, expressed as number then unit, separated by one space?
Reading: 5.0 mm
